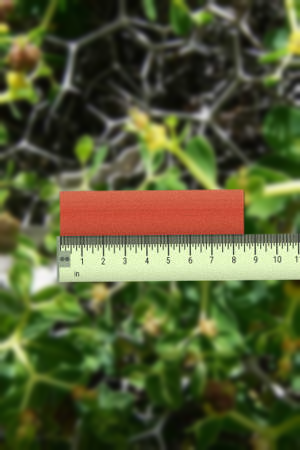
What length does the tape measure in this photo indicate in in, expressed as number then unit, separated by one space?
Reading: 8.5 in
